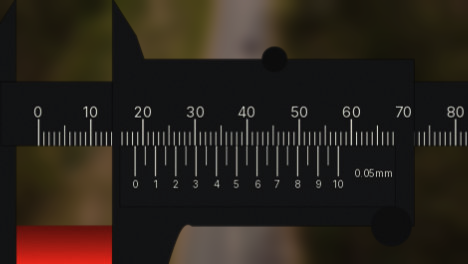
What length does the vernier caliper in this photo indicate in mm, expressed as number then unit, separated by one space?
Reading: 18.5 mm
